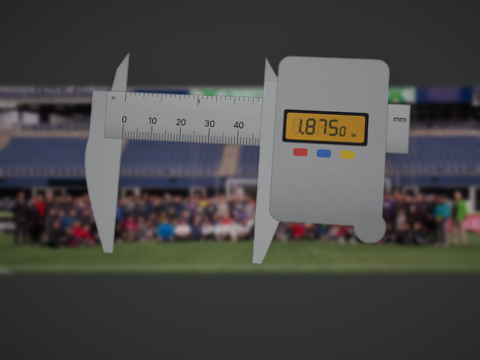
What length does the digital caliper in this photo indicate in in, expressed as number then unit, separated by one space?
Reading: 1.8750 in
